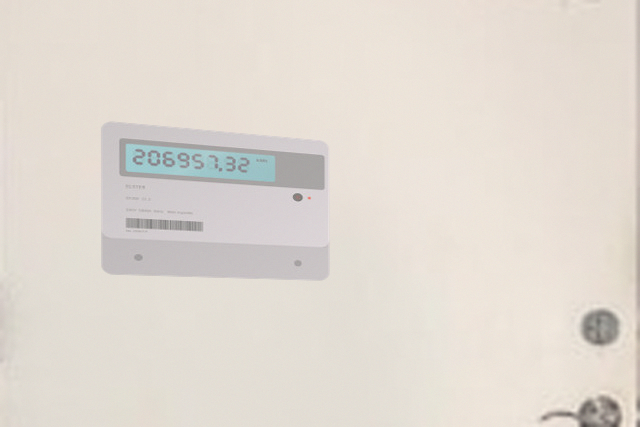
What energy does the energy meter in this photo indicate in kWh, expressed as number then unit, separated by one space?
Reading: 206957.32 kWh
